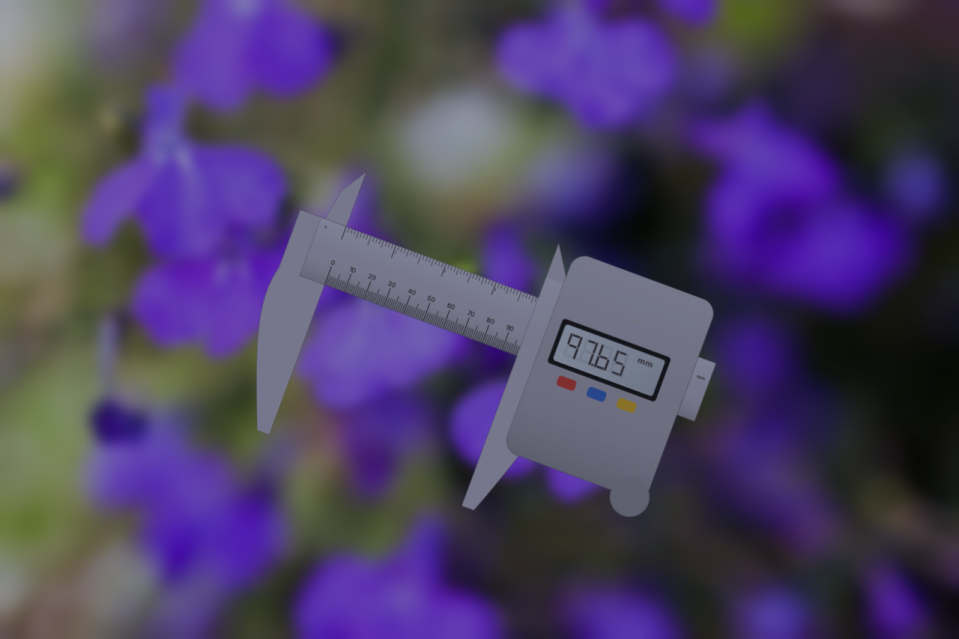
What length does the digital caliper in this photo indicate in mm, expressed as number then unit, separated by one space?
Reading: 97.65 mm
